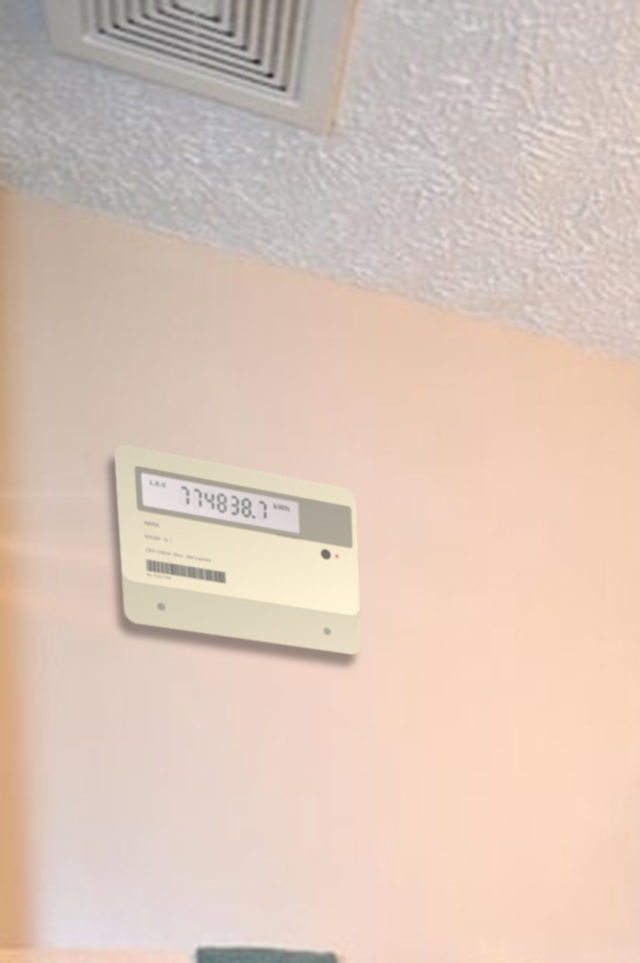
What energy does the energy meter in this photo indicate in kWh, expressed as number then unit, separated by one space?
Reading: 774838.7 kWh
